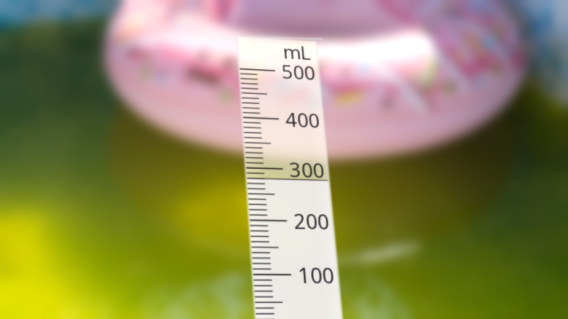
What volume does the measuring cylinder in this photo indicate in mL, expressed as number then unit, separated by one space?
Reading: 280 mL
